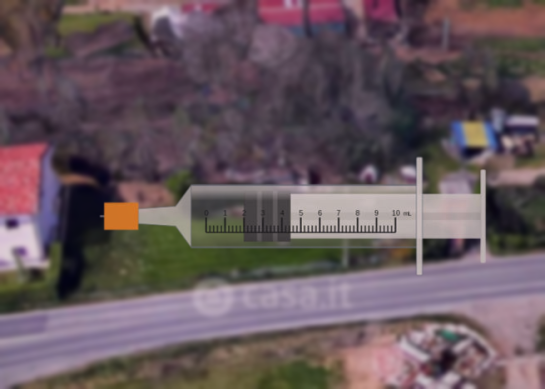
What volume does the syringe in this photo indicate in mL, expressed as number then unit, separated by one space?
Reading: 2 mL
